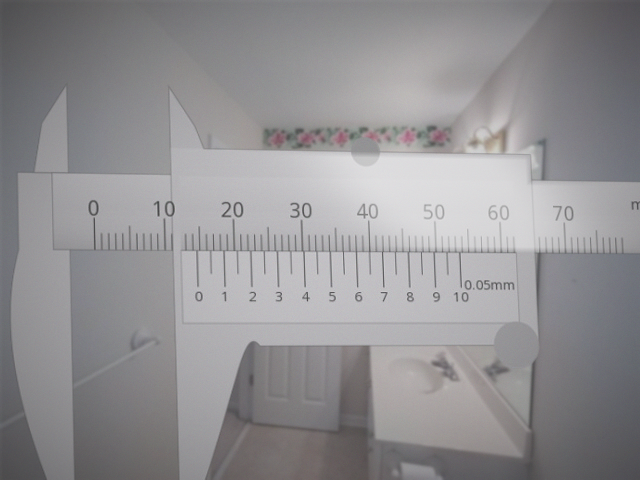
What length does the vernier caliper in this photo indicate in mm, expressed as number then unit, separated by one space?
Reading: 14.6 mm
